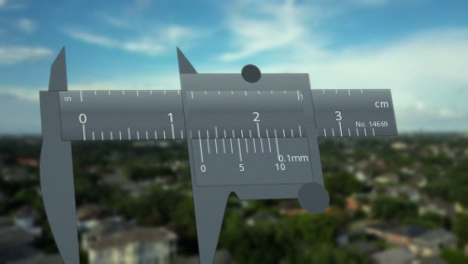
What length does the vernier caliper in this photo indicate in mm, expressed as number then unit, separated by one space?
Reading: 13.0 mm
